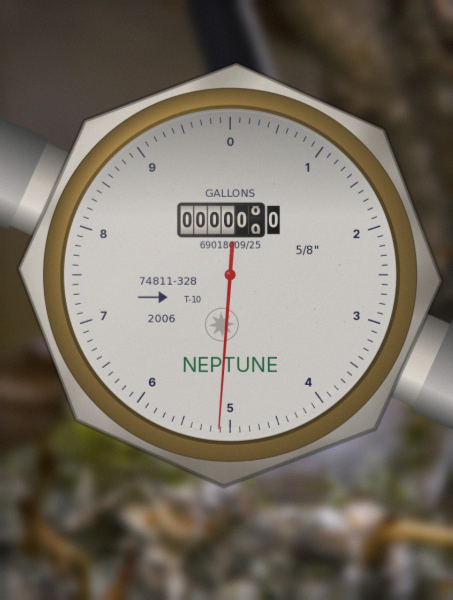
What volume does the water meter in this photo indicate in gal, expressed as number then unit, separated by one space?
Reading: 85.1 gal
